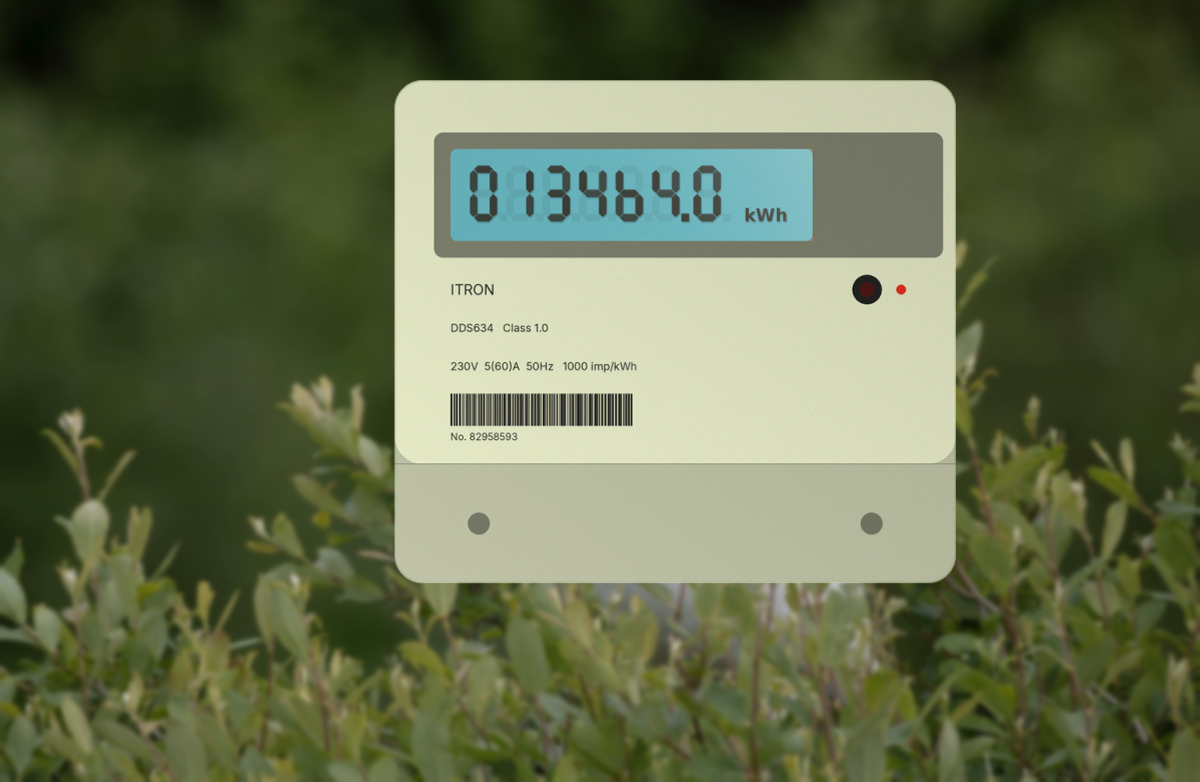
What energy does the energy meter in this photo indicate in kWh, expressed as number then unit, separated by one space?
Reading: 13464.0 kWh
